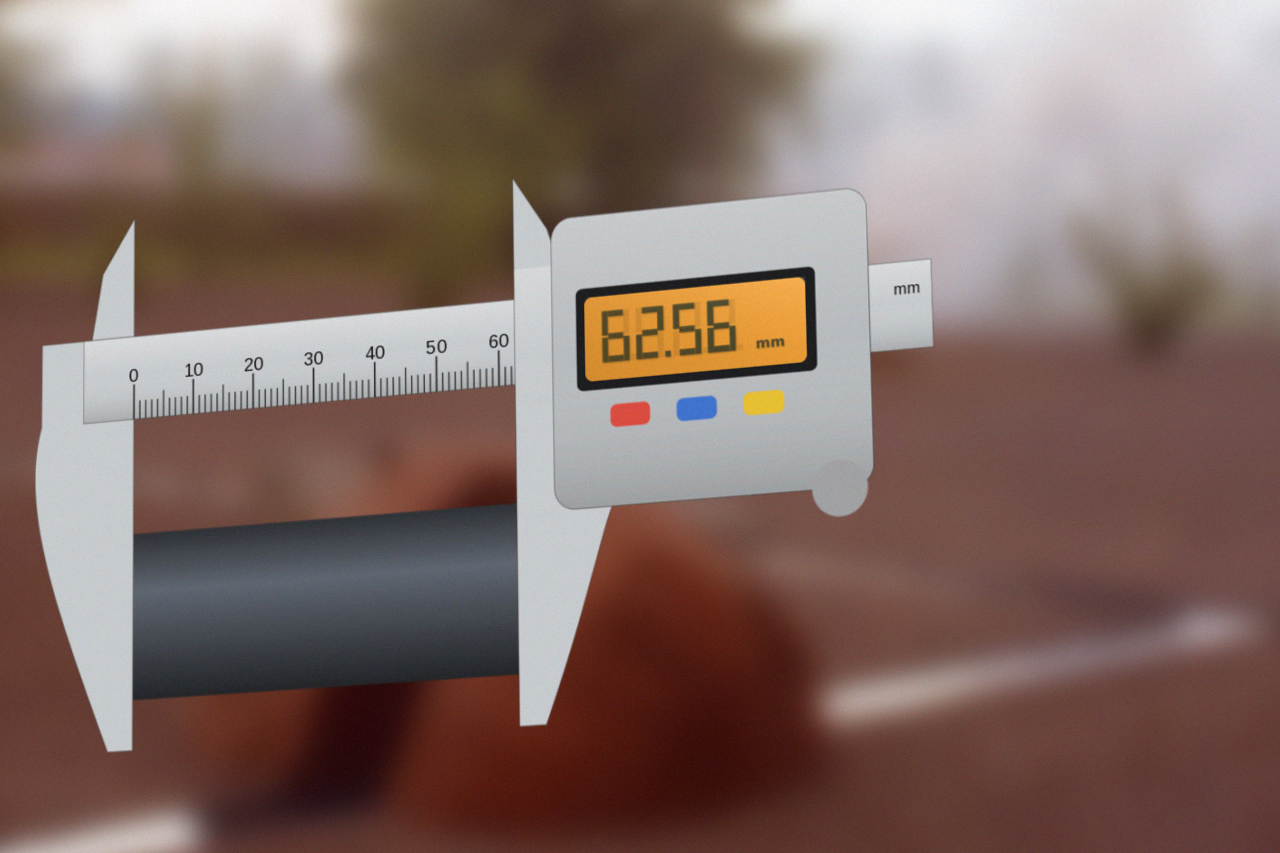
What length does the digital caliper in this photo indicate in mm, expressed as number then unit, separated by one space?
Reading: 62.56 mm
